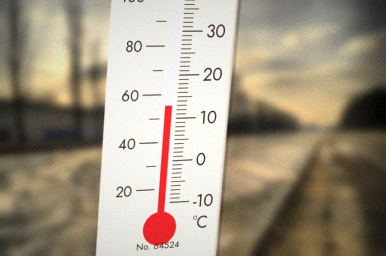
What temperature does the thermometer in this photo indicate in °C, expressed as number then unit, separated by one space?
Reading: 13 °C
